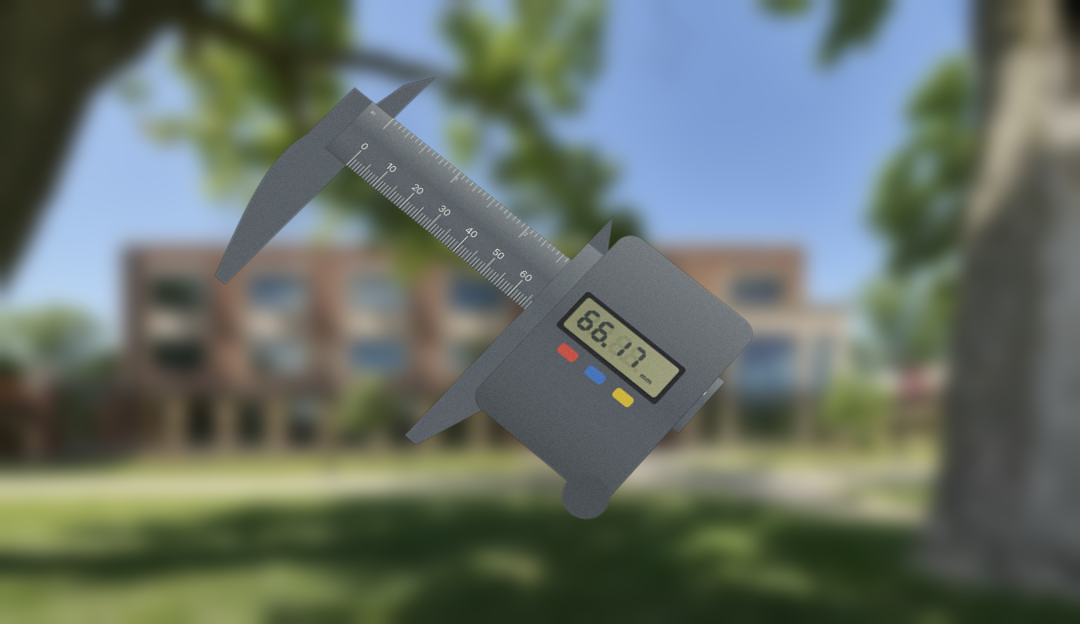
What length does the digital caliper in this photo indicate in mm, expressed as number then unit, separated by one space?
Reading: 66.17 mm
